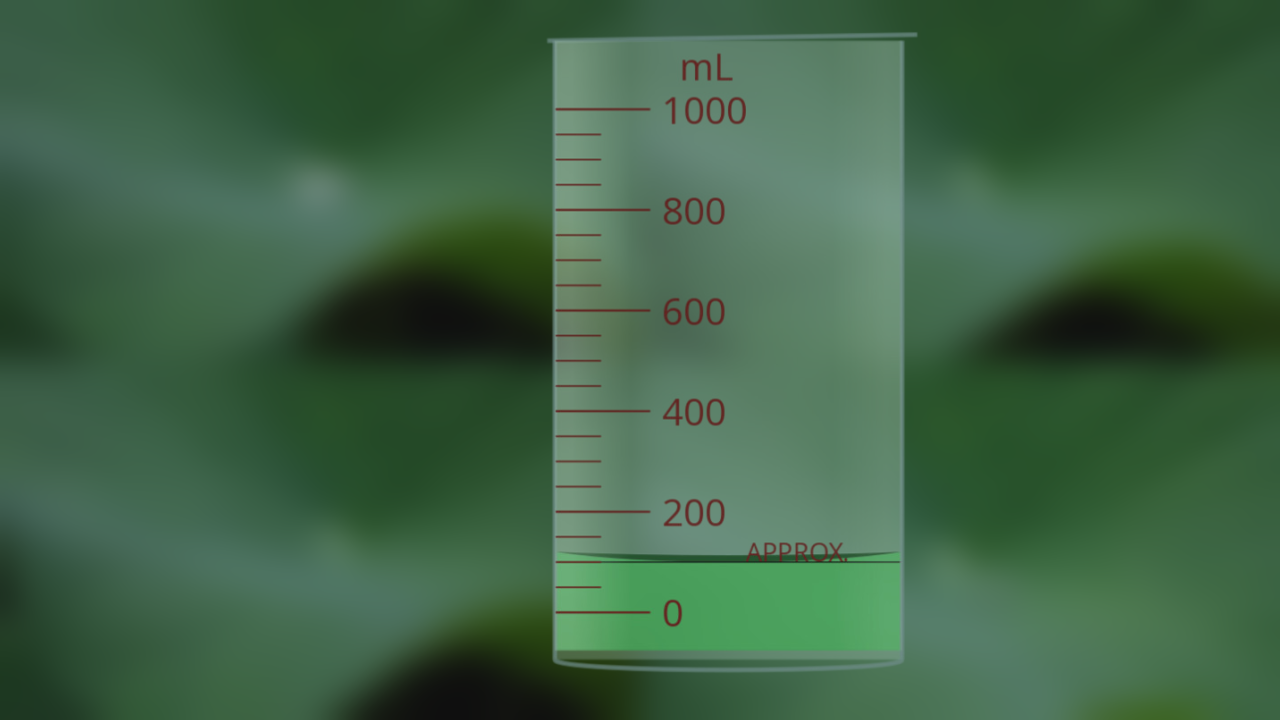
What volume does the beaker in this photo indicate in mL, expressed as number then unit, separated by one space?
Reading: 100 mL
